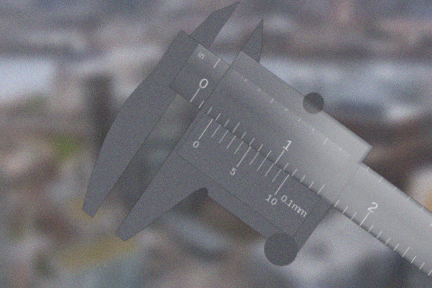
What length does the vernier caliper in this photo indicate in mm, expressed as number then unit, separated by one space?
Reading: 2.7 mm
